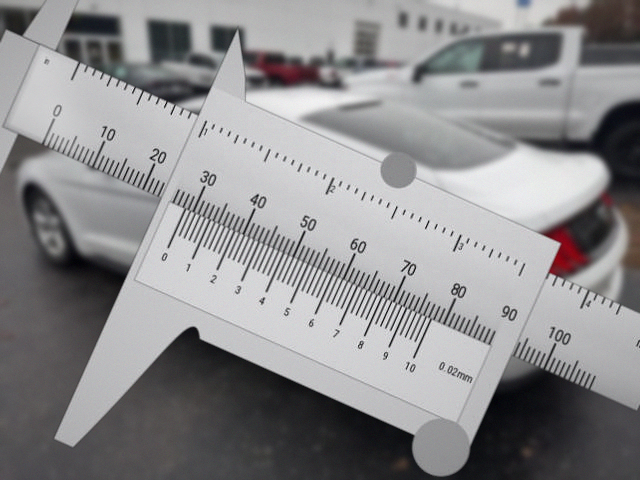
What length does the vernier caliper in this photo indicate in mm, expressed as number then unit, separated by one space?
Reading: 28.5 mm
